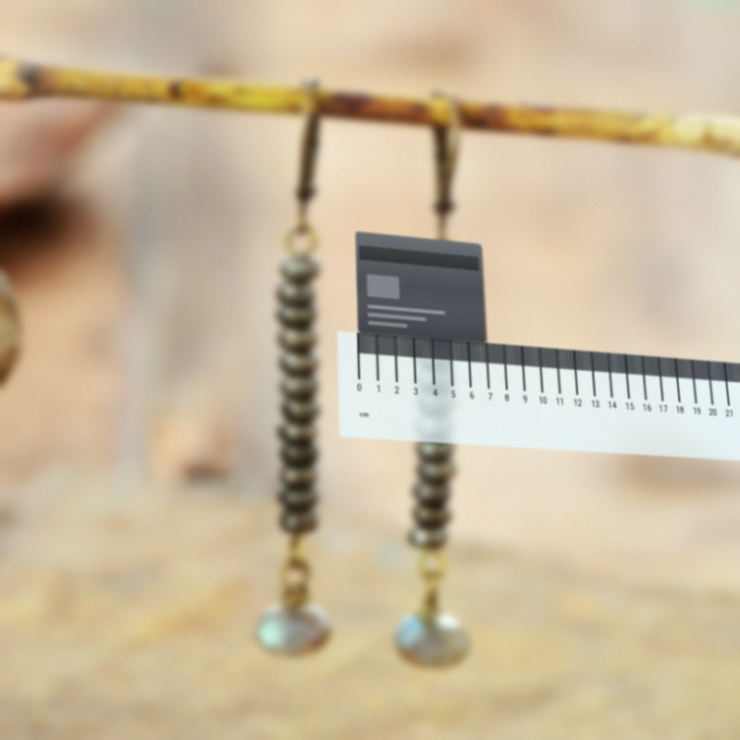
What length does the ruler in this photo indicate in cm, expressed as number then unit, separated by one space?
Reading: 7 cm
